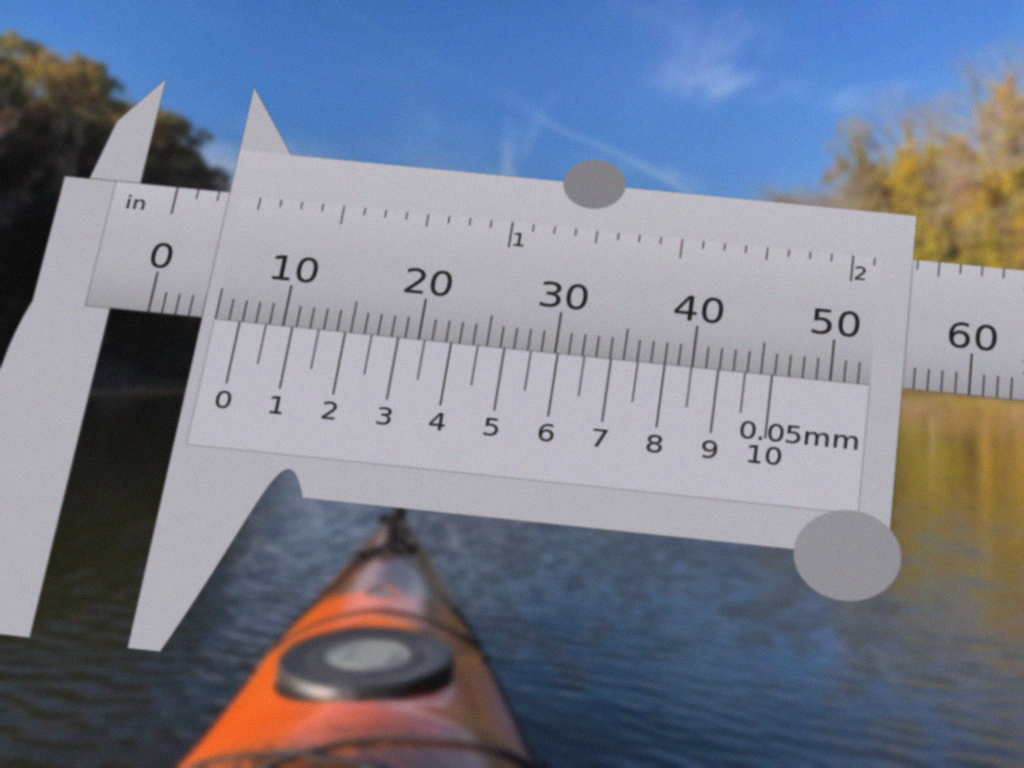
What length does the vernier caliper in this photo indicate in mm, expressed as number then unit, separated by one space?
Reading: 6.8 mm
